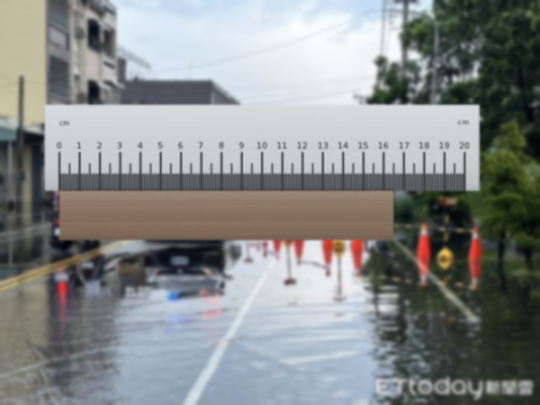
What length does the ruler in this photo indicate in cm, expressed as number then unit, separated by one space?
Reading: 16.5 cm
